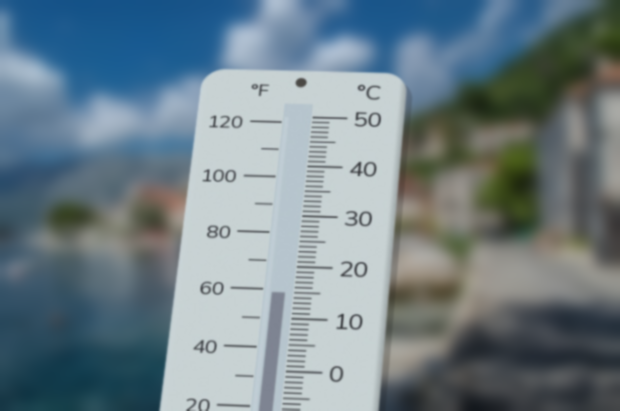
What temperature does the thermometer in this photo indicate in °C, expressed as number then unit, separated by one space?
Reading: 15 °C
